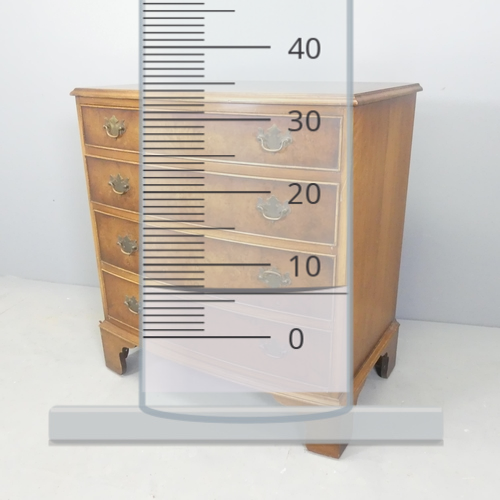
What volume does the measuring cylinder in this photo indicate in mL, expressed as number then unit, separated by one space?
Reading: 6 mL
